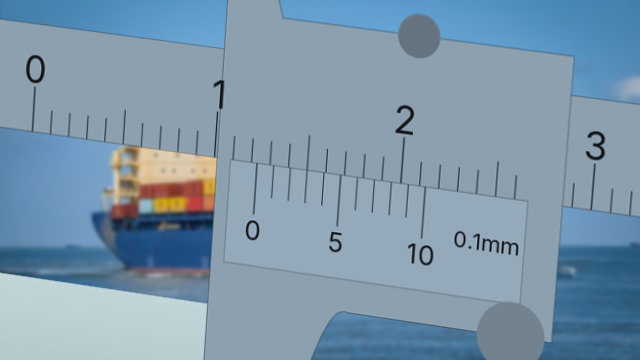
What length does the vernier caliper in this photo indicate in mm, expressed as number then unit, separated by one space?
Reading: 12.3 mm
